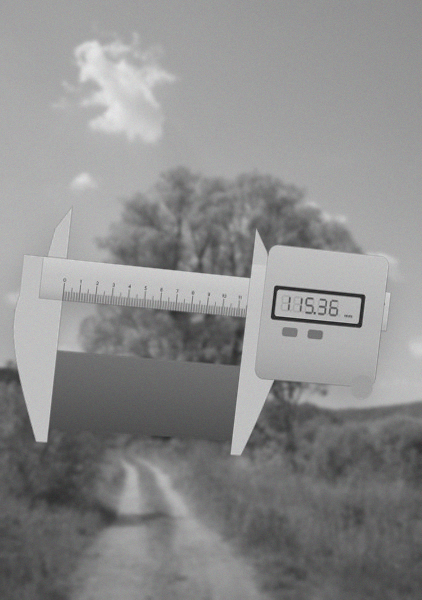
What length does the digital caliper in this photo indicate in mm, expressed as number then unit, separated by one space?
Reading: 115.36 mm
